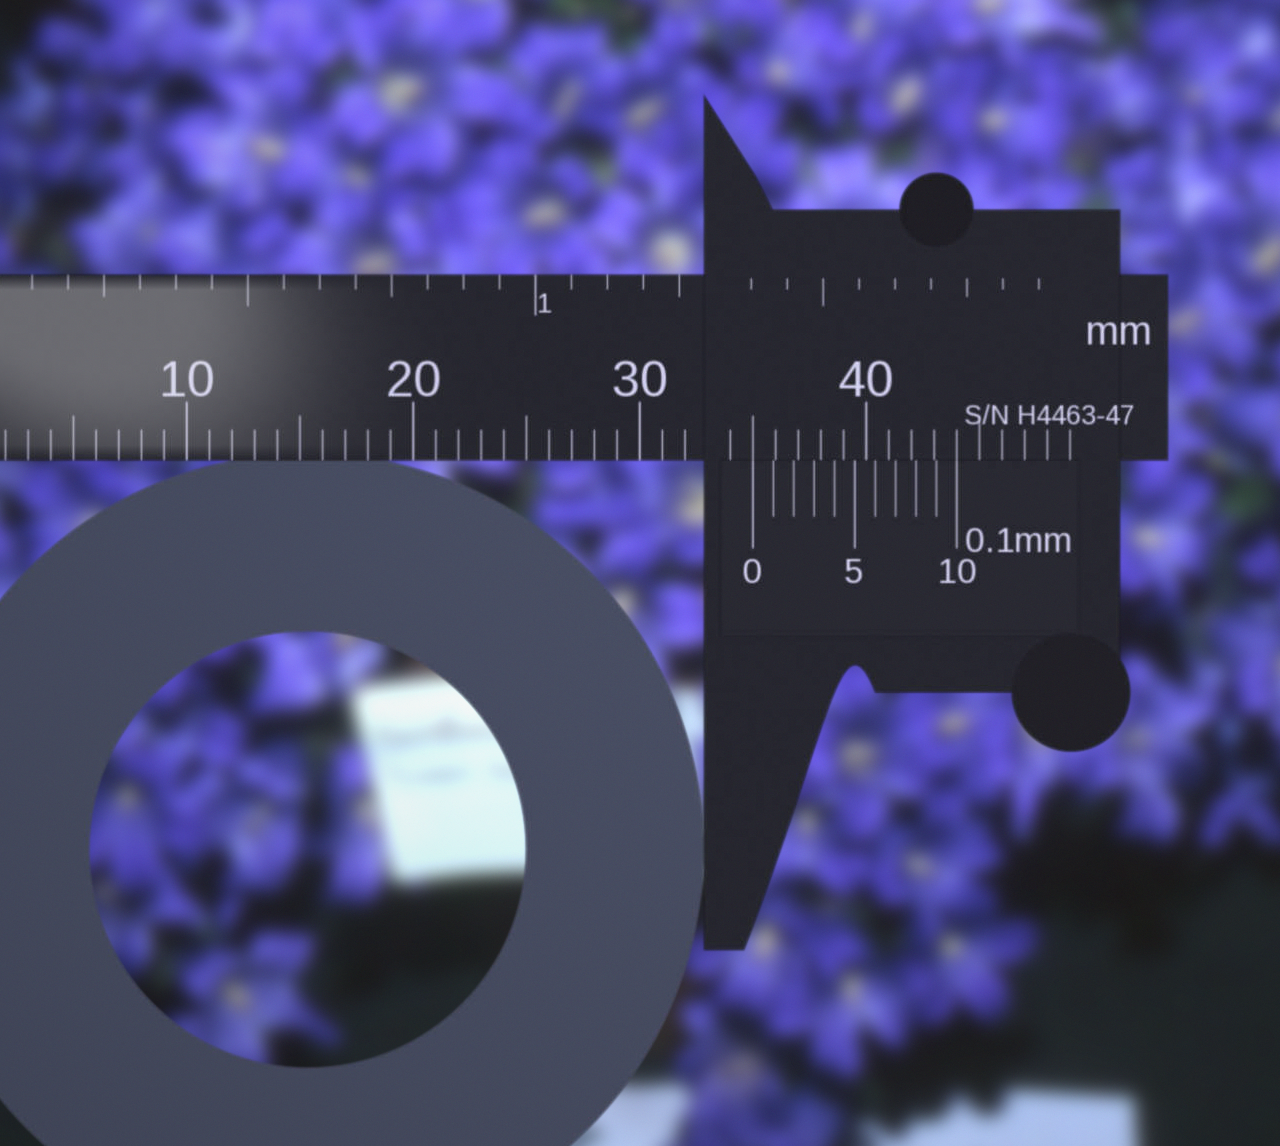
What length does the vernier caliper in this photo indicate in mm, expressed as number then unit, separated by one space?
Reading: 35.0 mm
